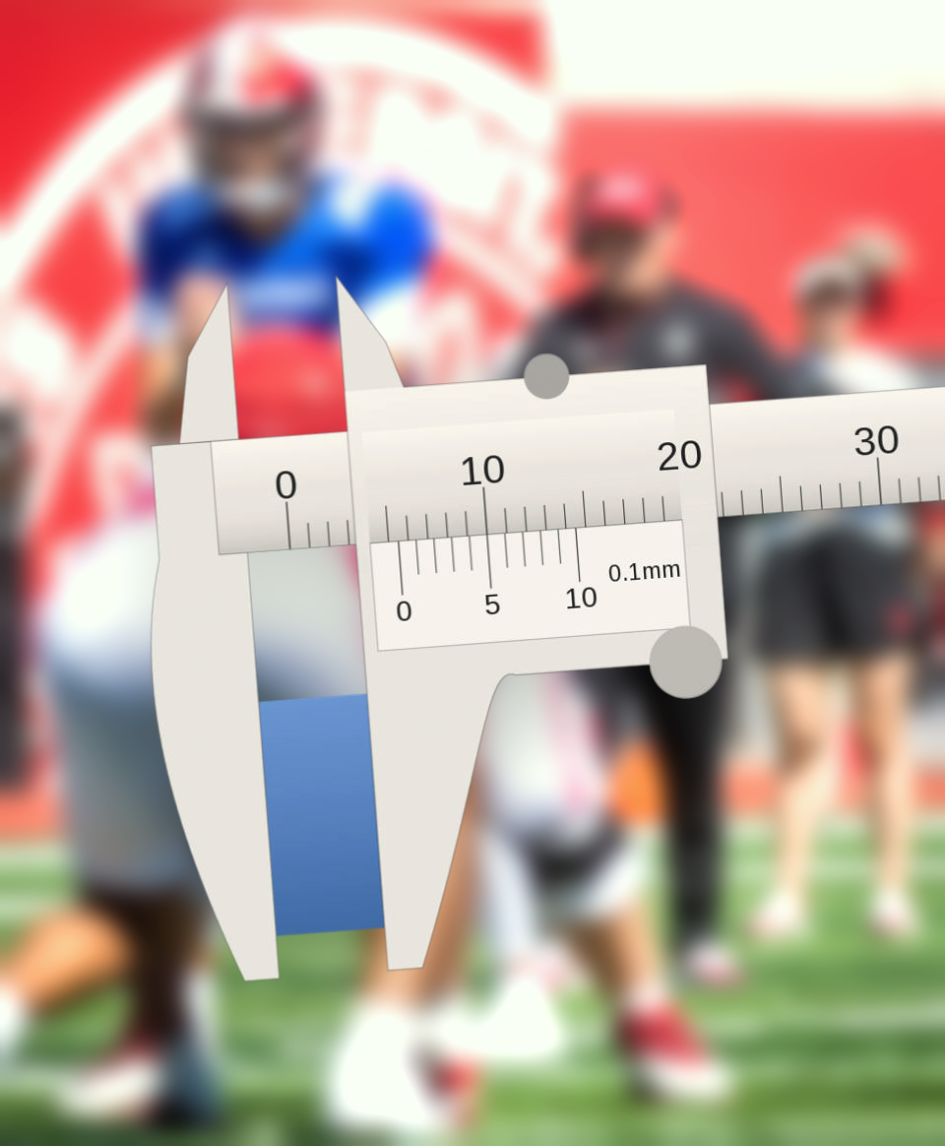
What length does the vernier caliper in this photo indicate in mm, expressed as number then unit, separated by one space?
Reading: 5.5 mm
